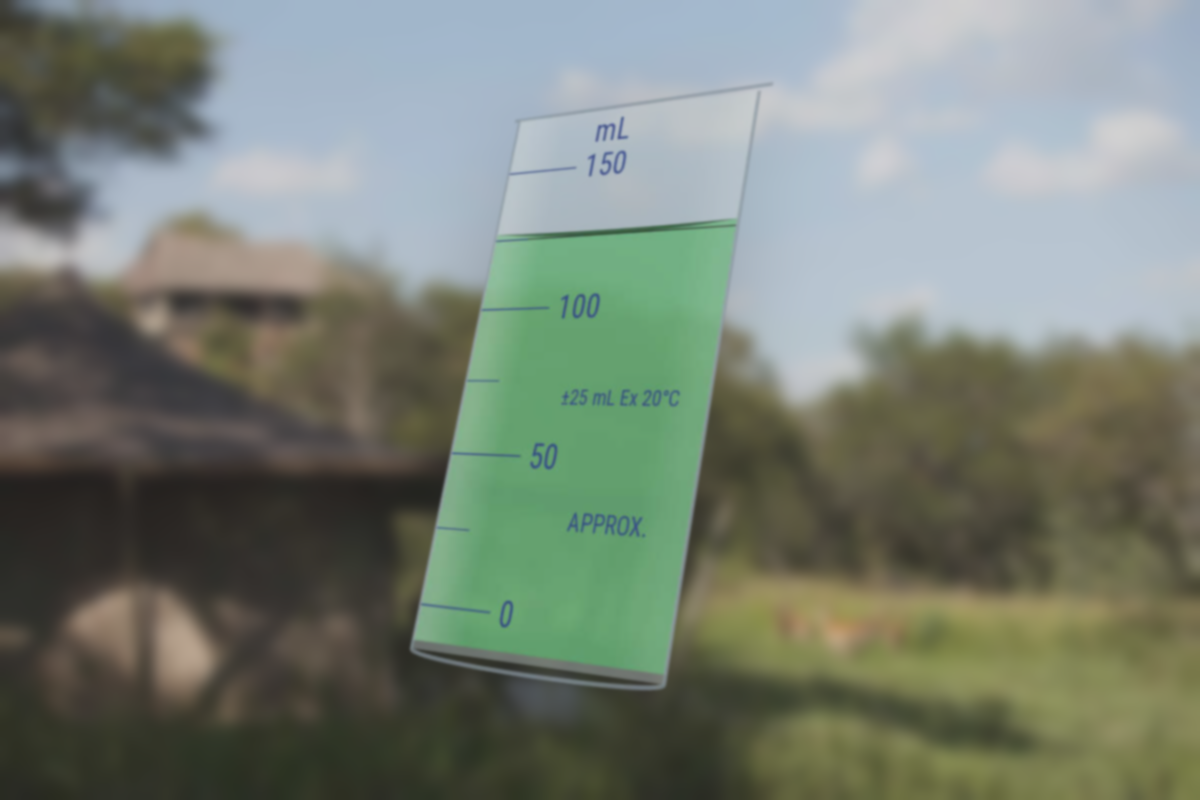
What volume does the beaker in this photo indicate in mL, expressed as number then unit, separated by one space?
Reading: 125 mL
